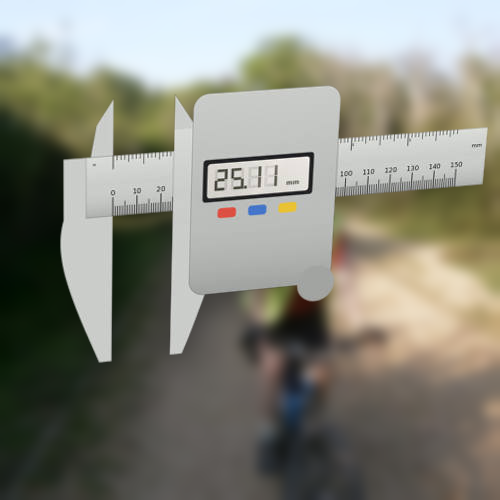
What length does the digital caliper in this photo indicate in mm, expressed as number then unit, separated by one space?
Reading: 25.11 mm
